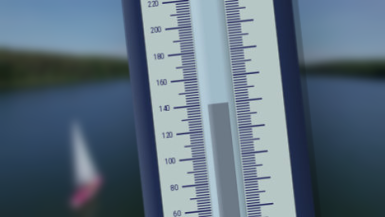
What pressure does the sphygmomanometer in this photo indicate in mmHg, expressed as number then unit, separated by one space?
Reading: 140 mmHg
